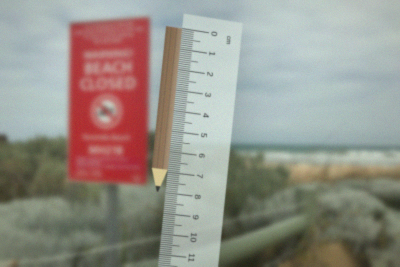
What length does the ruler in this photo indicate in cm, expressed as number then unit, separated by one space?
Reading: 8 cm
